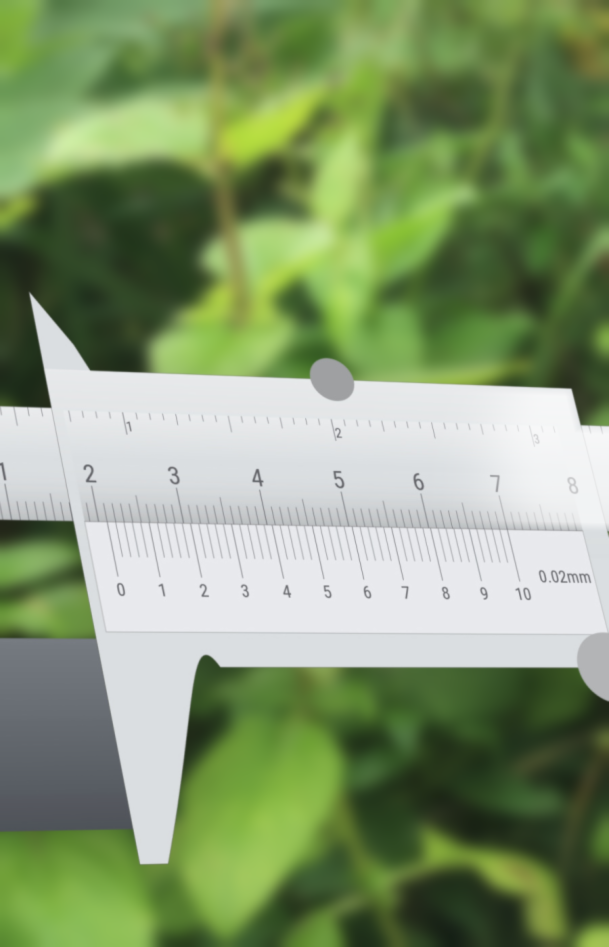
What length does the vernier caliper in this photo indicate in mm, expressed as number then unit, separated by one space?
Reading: 21.0 mm
